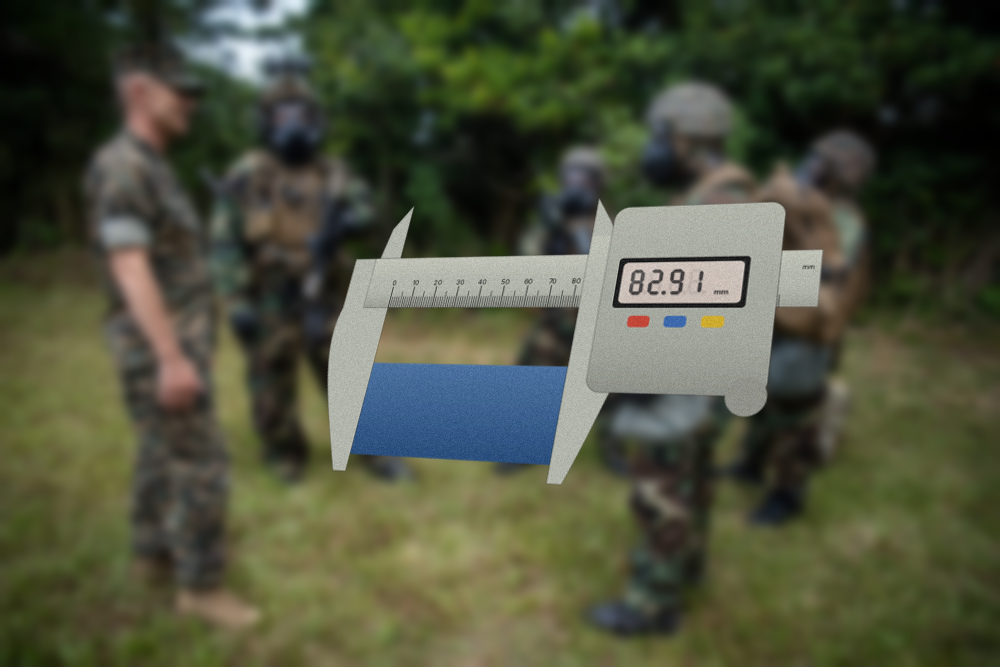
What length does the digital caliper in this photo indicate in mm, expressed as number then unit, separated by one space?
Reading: 82.91 mm
